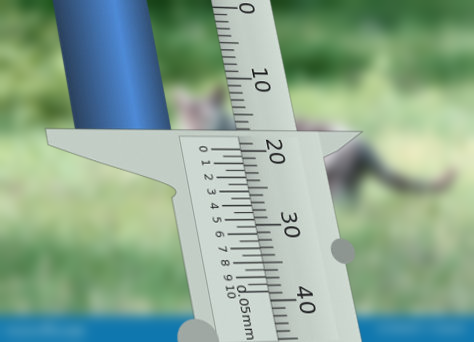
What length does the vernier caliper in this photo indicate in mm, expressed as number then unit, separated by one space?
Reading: 19.8 mm
